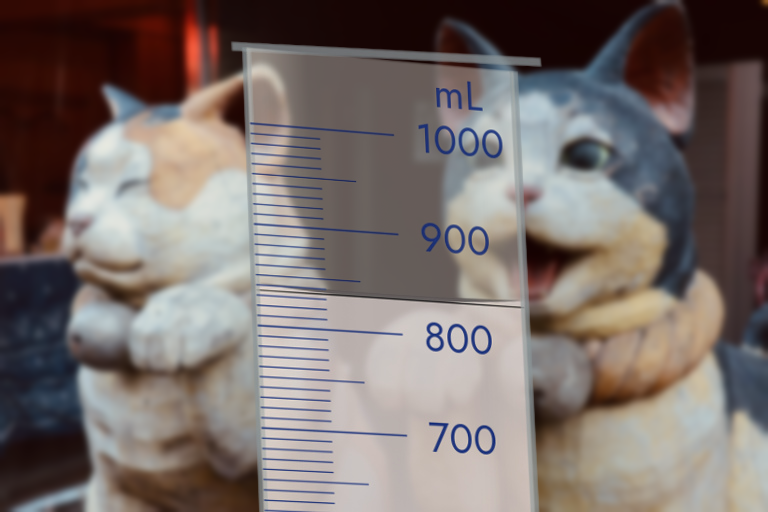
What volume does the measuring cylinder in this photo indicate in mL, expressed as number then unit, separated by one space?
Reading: 835 mL
